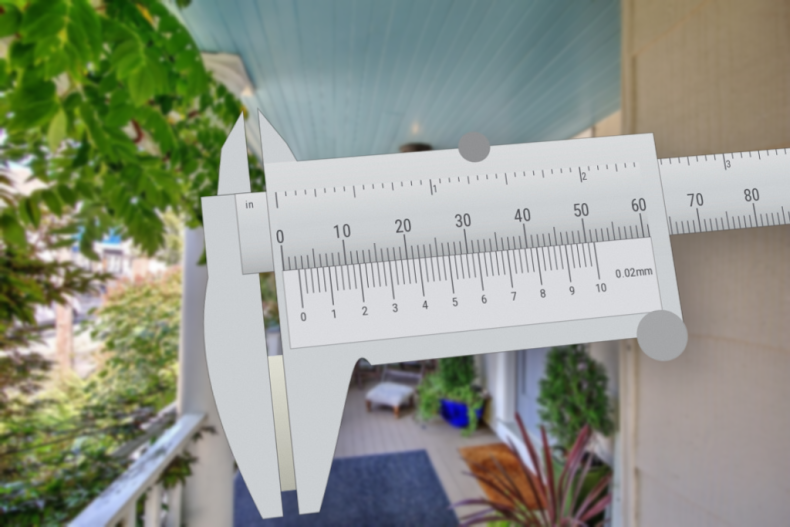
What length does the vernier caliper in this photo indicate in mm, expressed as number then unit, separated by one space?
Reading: 2.4 mm
